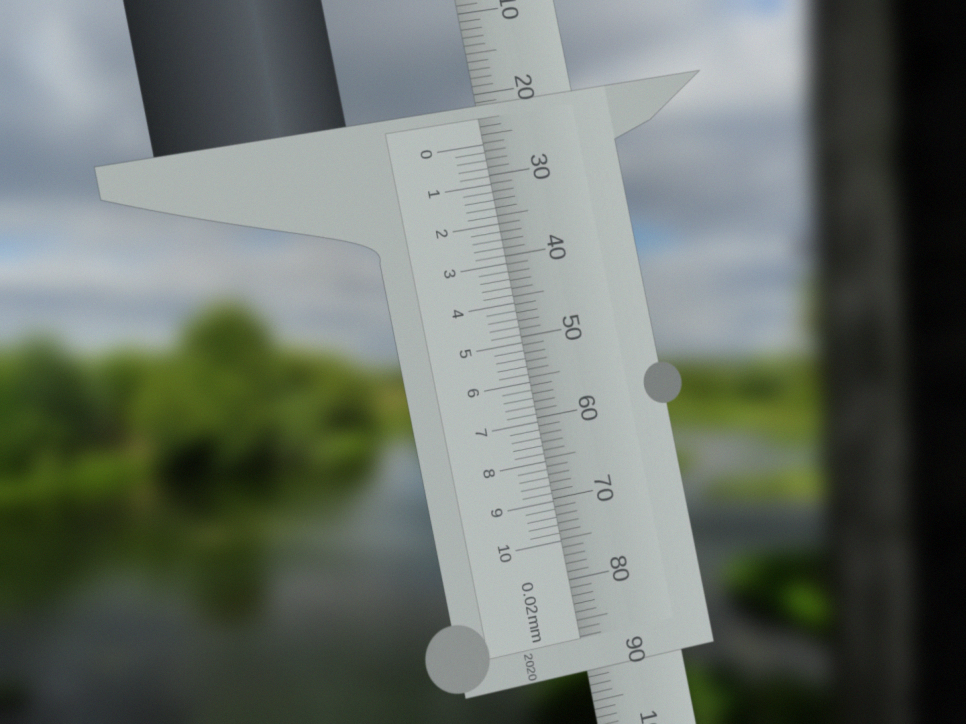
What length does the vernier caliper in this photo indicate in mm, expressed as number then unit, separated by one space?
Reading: 26.2 mm
